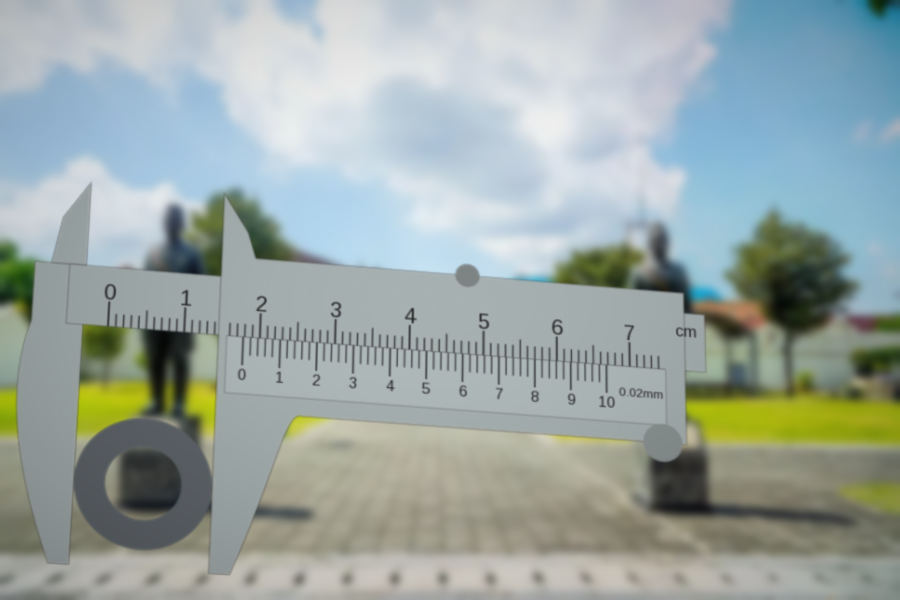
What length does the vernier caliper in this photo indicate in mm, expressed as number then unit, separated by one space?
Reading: 17.8 mm
